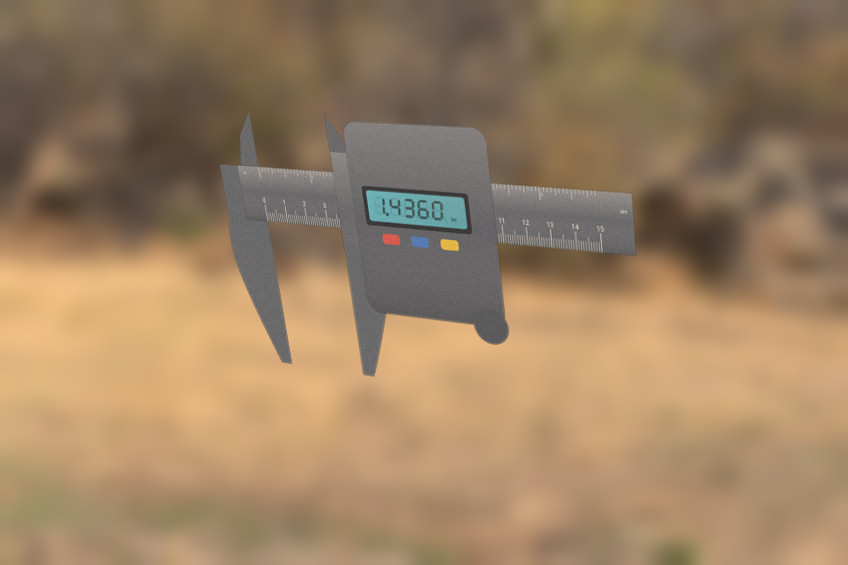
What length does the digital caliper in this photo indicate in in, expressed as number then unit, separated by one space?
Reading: 1.4360 in
